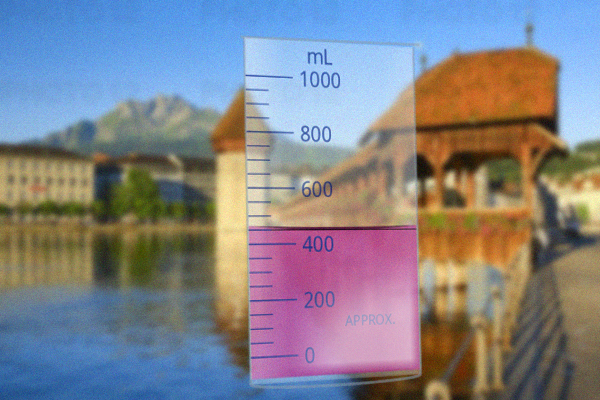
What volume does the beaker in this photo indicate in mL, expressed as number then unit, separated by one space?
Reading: 450 mL
